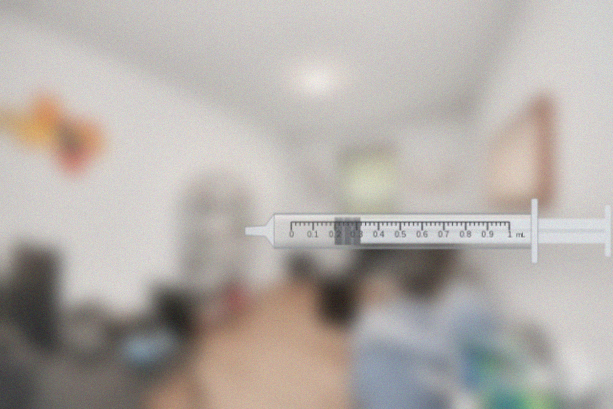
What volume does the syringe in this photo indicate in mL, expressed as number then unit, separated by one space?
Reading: 0.2 mL
